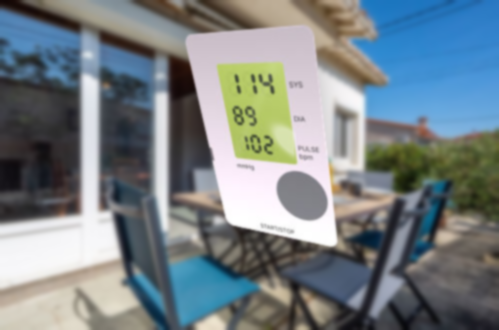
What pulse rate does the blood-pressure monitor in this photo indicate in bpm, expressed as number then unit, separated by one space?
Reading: 102 bpm
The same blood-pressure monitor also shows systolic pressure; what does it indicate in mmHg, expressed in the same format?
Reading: 114 mmHg
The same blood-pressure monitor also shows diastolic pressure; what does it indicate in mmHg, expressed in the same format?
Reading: 89 mmHg
